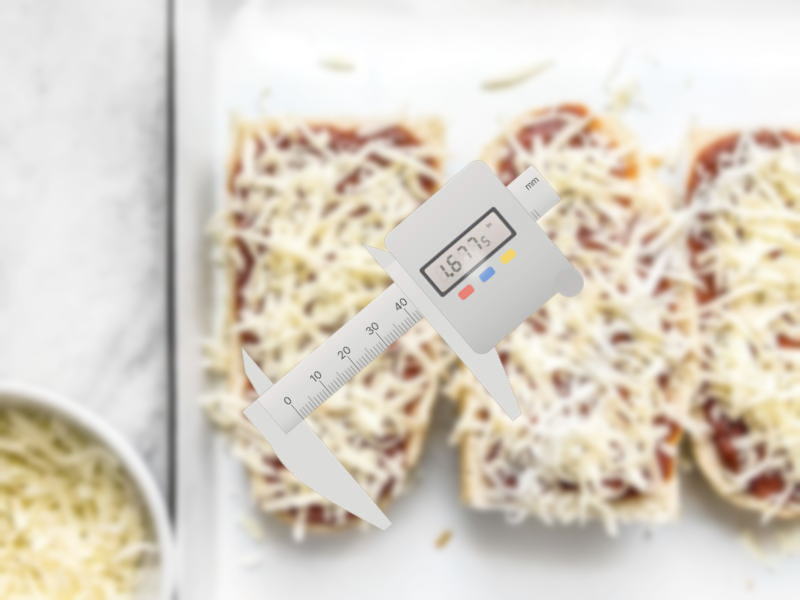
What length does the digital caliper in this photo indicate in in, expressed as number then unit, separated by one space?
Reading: 1.6775 in
